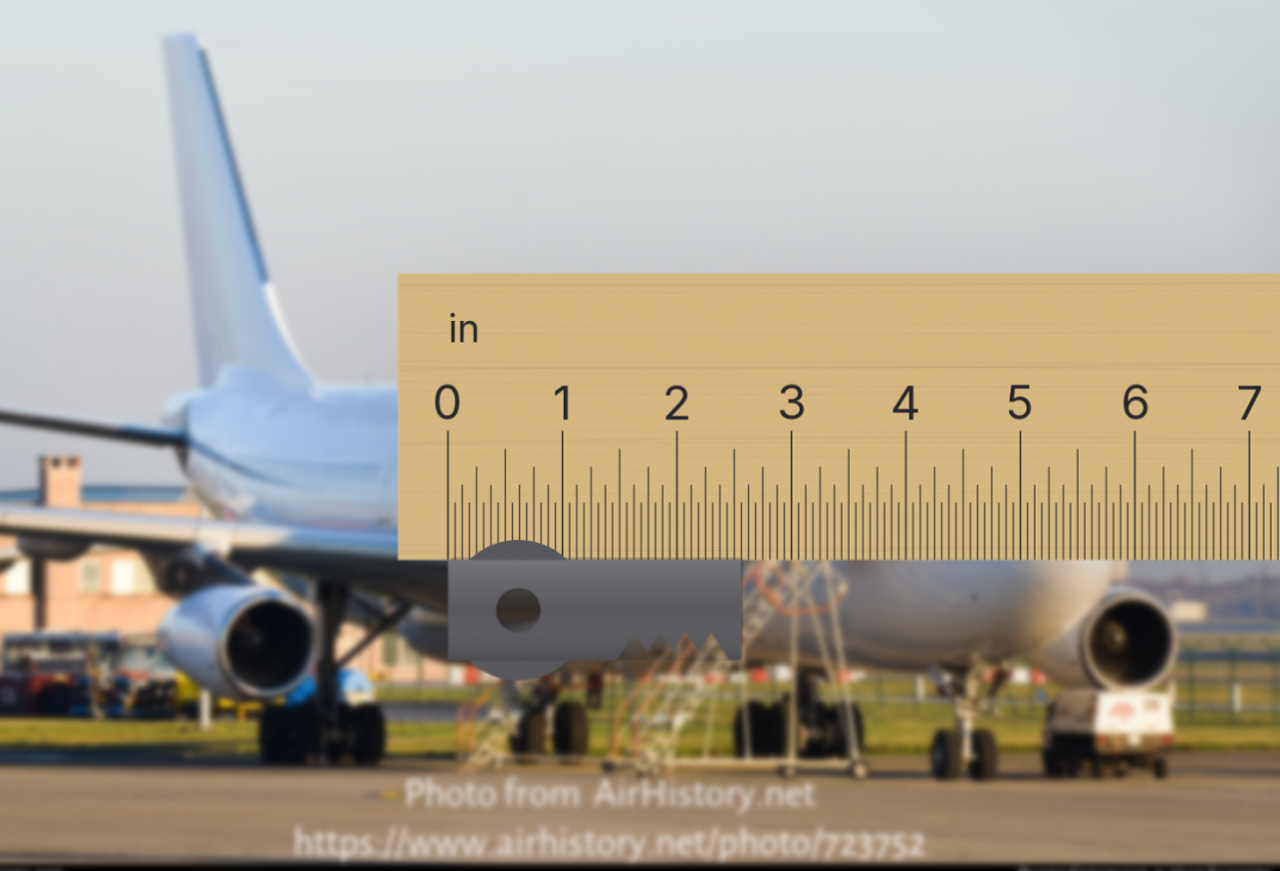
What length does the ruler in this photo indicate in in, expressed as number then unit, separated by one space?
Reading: 2.5625 in
